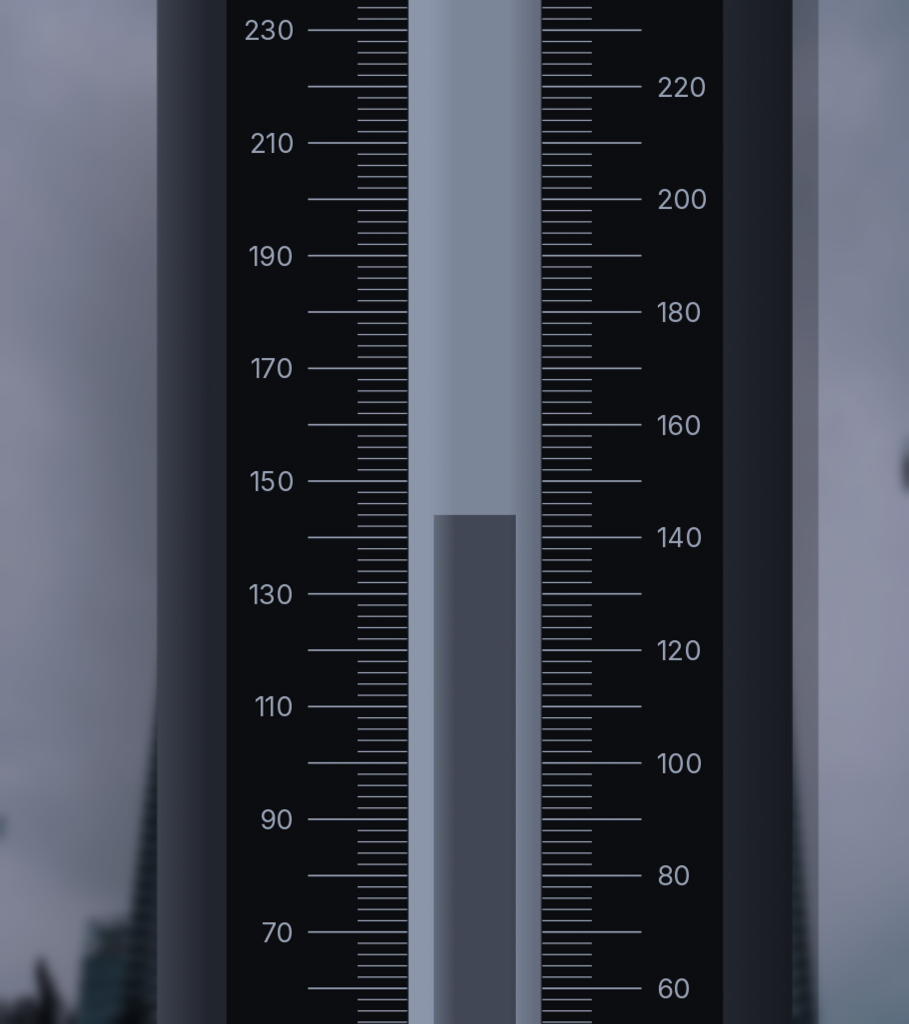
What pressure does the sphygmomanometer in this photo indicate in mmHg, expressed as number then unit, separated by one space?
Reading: 144 mmHg
